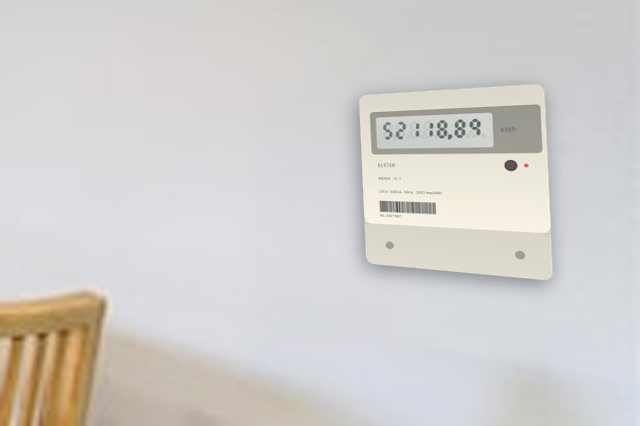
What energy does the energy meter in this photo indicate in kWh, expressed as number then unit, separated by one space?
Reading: 52118.89 kWh
